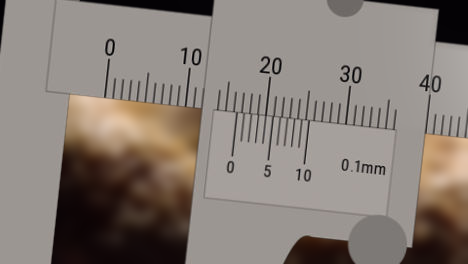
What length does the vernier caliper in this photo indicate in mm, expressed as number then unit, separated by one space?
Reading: 16.4 mm
